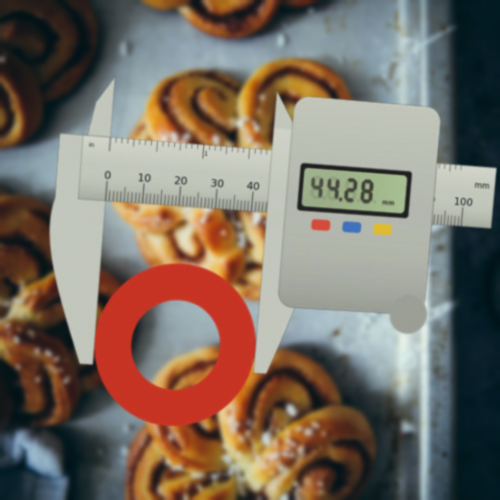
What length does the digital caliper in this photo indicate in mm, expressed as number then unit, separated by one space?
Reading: 44.28 mm
